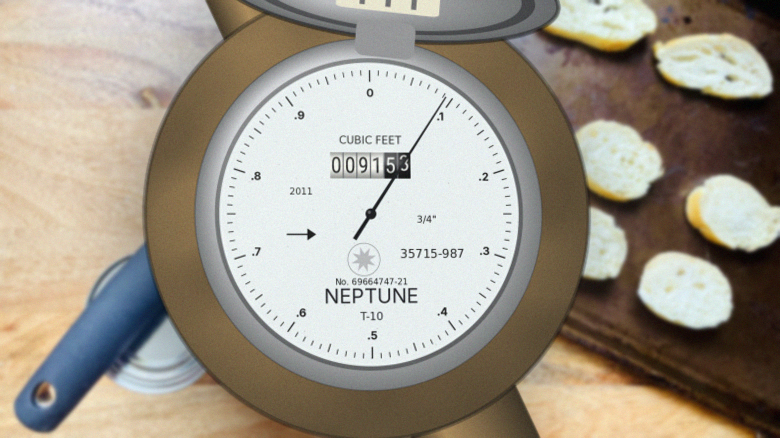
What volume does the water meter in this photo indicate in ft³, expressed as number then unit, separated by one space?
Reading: 9153.09 ft³
